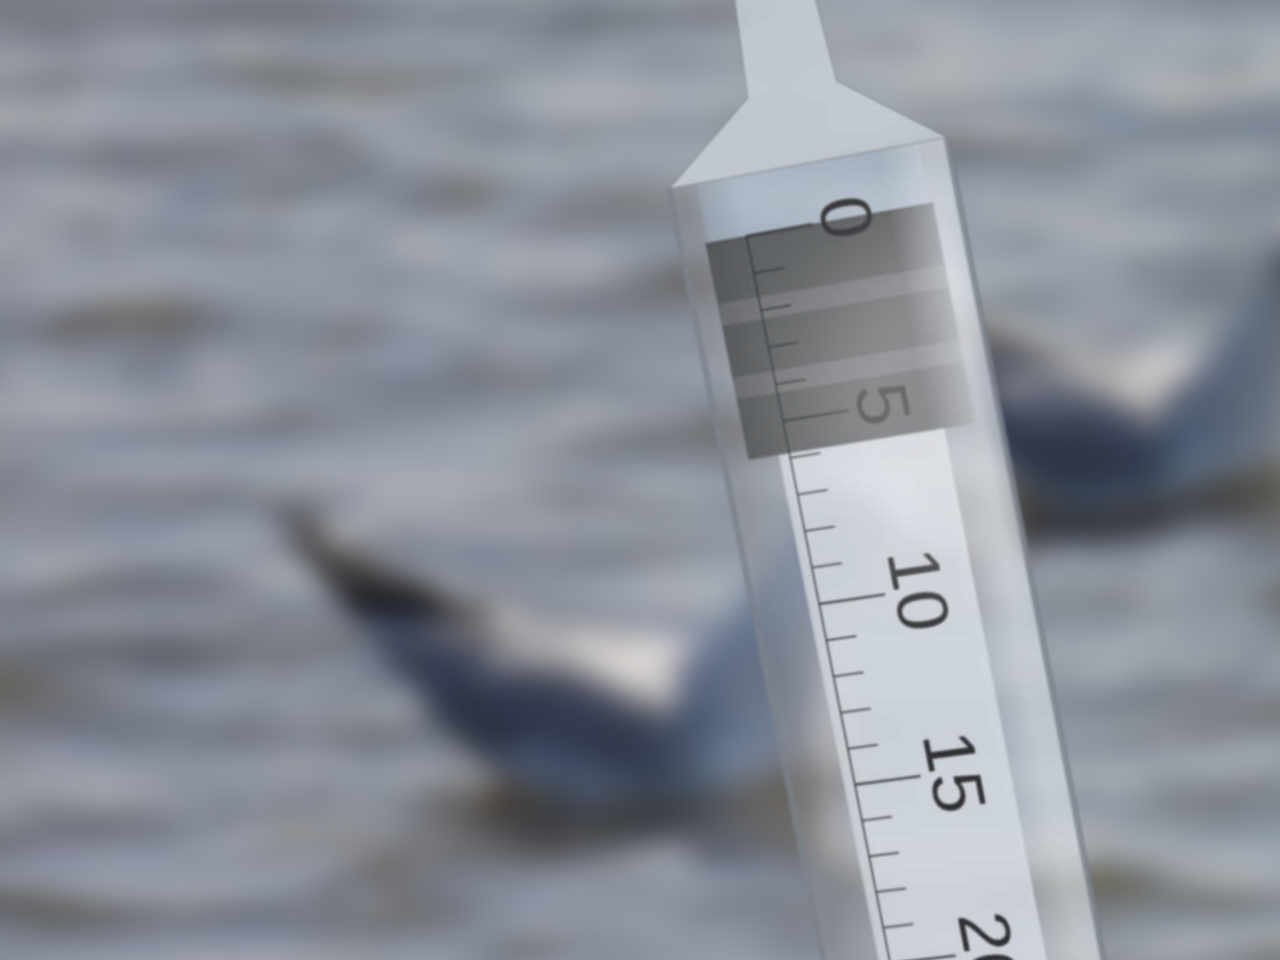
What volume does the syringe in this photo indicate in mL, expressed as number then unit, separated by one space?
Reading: 0 mL
